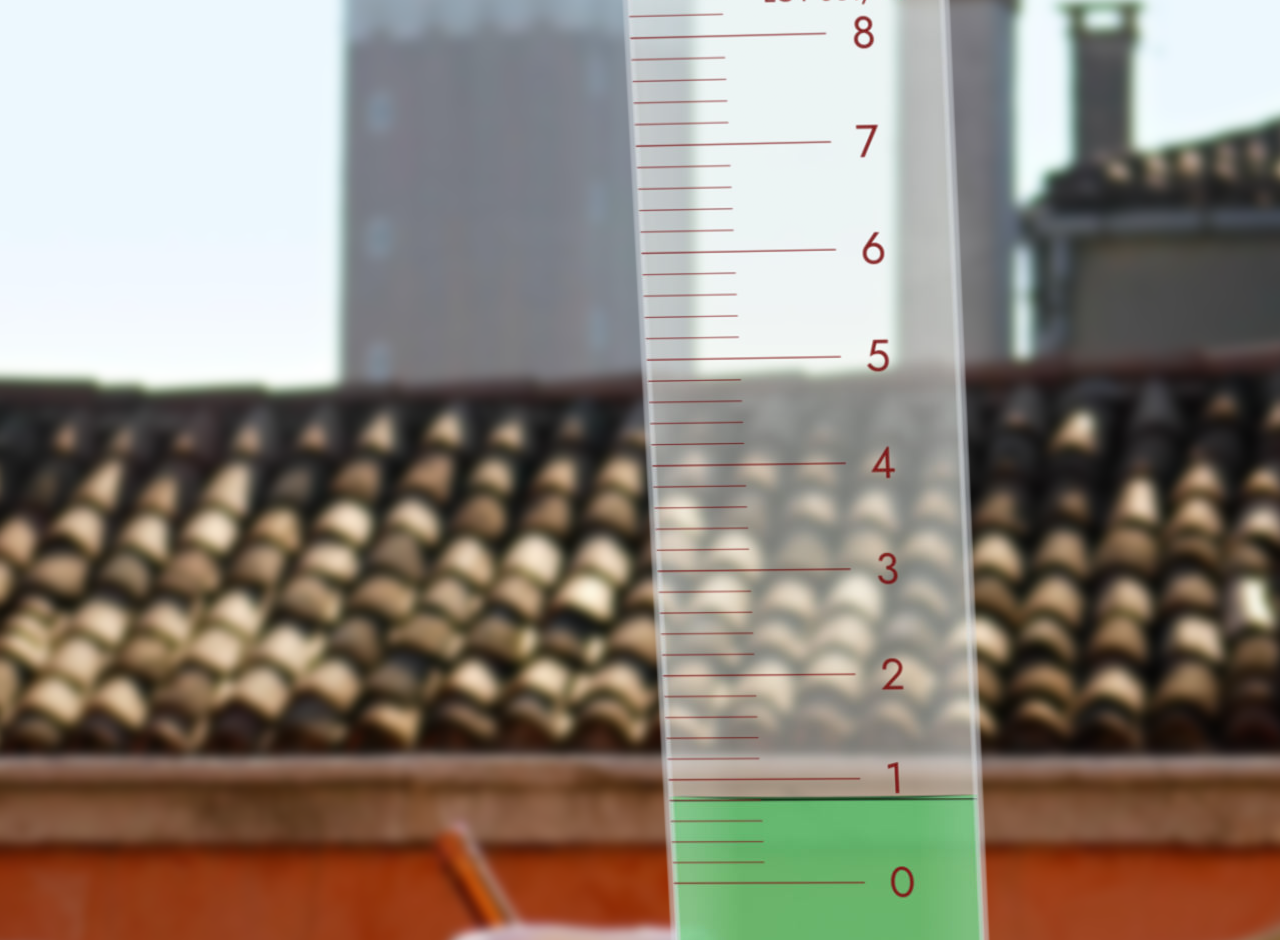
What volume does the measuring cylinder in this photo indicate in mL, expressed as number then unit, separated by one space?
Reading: 0.8 mL
